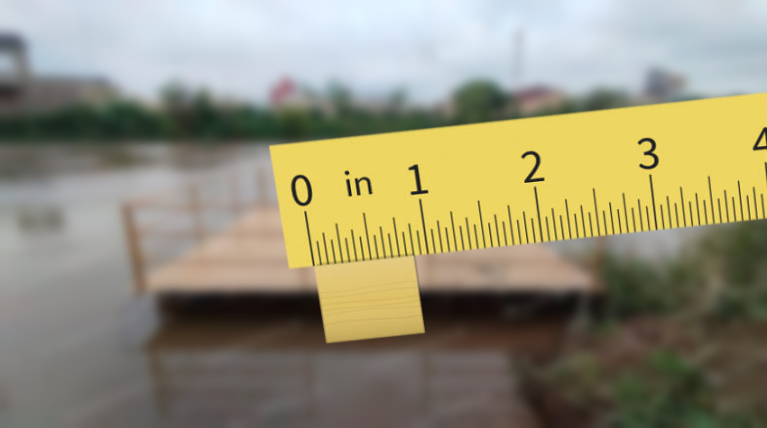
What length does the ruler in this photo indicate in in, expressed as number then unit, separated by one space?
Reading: 0.875 in
